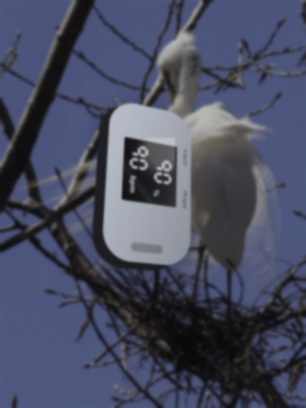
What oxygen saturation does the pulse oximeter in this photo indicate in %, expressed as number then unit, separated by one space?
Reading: 90 %
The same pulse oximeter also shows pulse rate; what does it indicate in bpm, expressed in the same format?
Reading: 90 bpm
